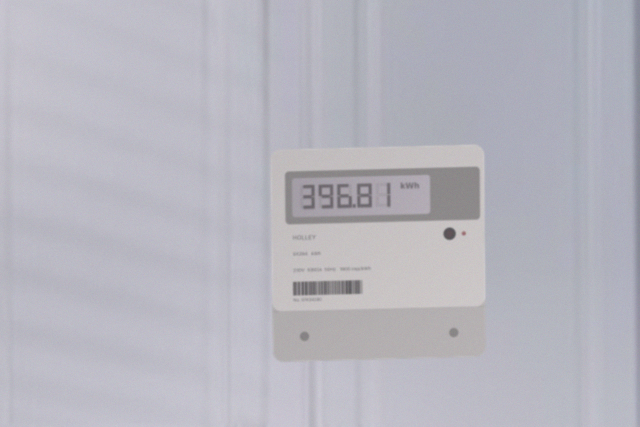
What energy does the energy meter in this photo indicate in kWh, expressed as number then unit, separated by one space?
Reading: 396.81 kWh
